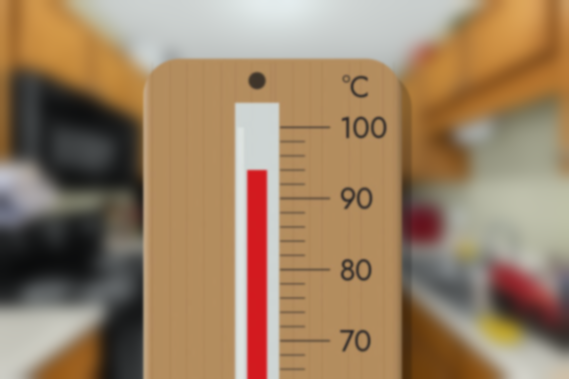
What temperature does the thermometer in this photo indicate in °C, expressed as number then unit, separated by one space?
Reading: 94 °C
